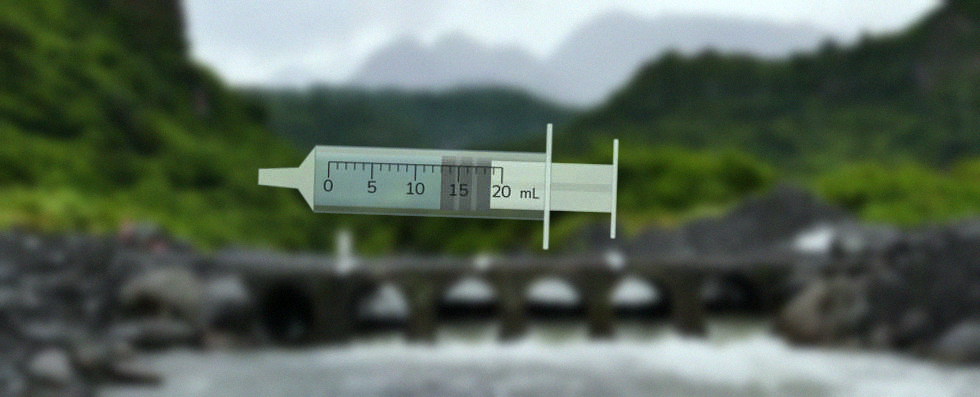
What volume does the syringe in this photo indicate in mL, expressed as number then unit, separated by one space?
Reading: 13 mL
